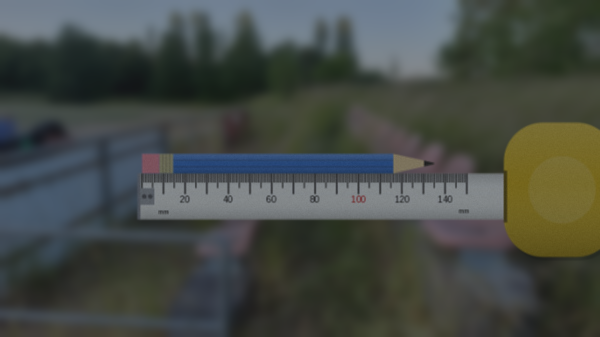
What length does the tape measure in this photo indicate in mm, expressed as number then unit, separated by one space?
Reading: 135 mm
